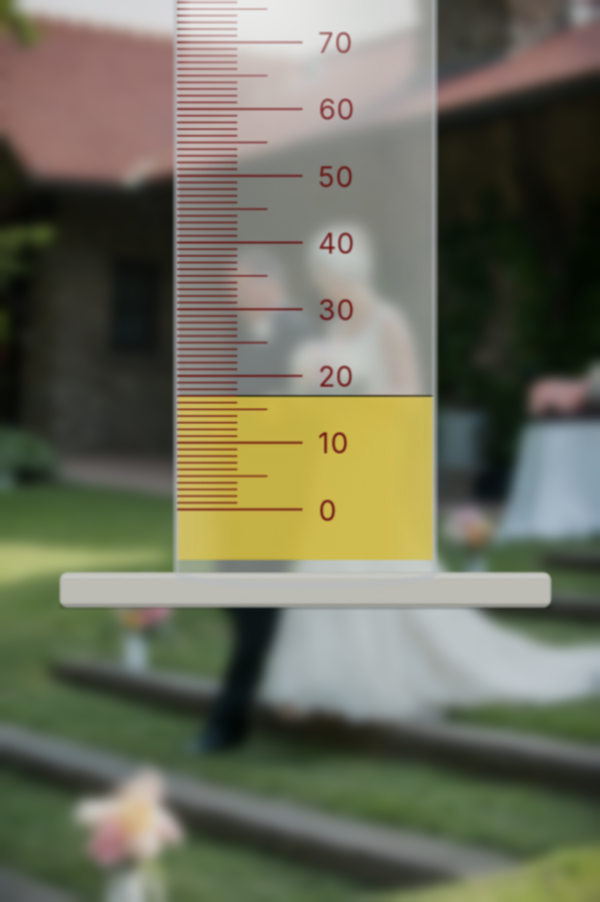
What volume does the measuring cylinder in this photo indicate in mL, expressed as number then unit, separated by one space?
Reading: 17 mL
